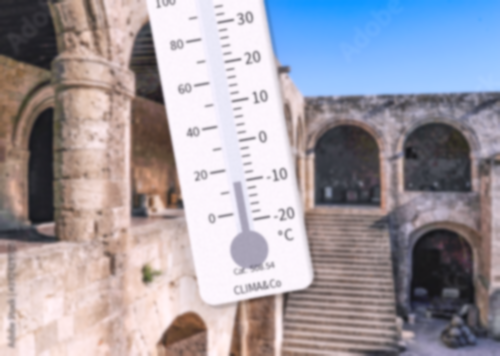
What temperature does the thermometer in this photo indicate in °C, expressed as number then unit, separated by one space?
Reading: -10 °C
